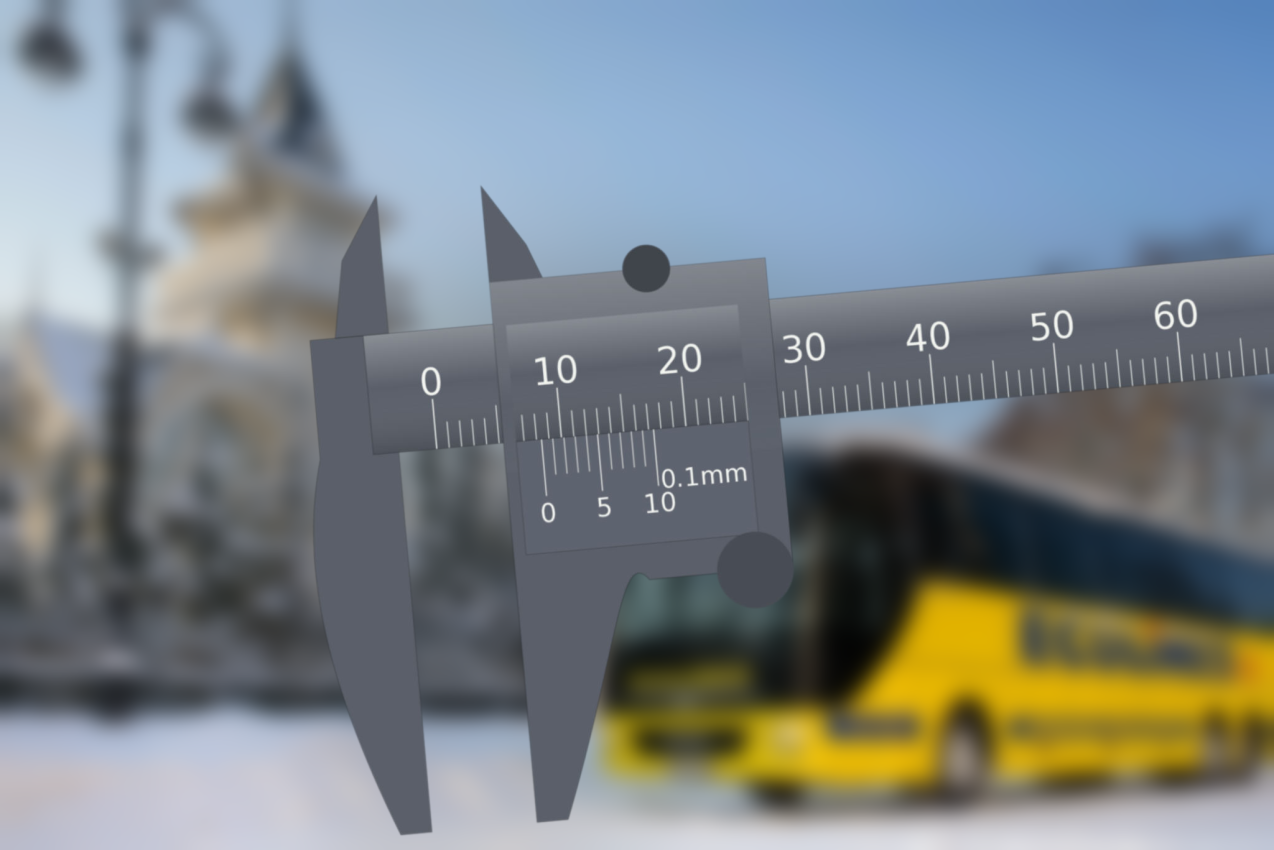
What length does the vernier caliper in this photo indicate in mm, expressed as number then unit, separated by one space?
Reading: 8.4 mm
